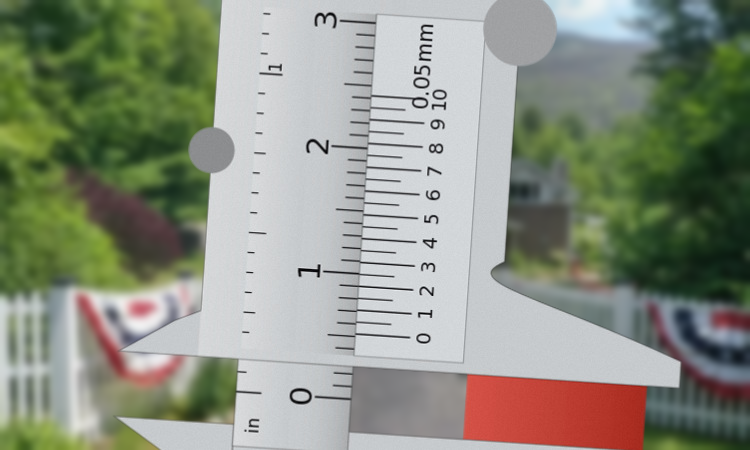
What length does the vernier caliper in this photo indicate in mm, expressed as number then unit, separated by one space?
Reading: 5.2 mm
